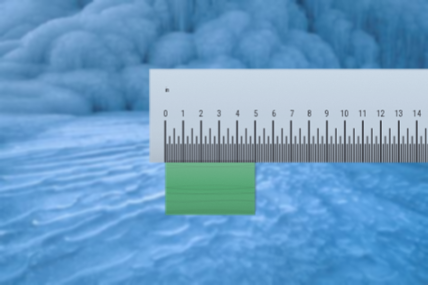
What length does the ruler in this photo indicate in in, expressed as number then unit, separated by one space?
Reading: 5 in
